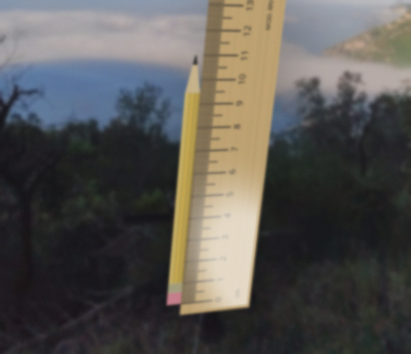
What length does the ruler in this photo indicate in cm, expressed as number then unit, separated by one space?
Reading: 11 cm
